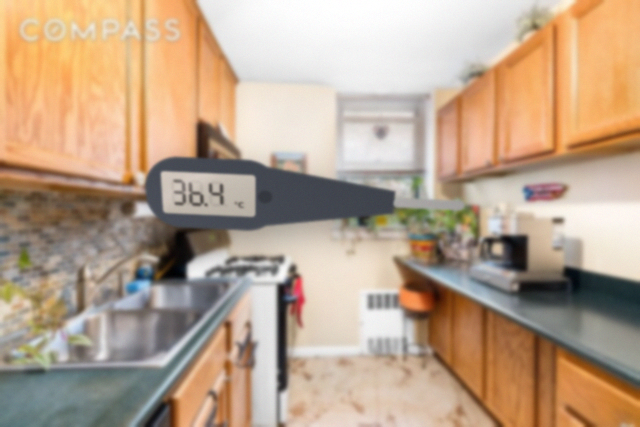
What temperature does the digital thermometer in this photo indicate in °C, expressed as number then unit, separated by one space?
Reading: 36.4 °C
